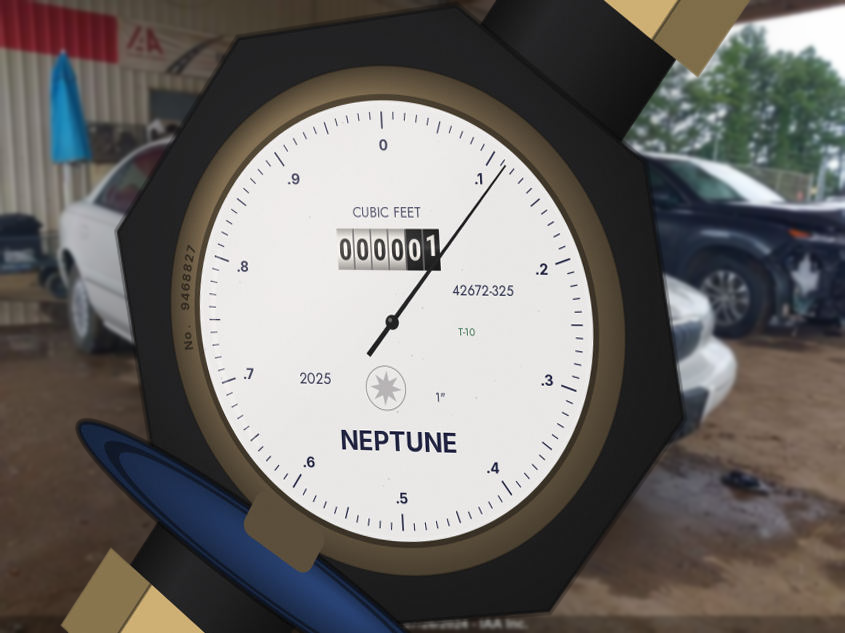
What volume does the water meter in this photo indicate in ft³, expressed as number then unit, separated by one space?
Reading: 1.11 ft³
